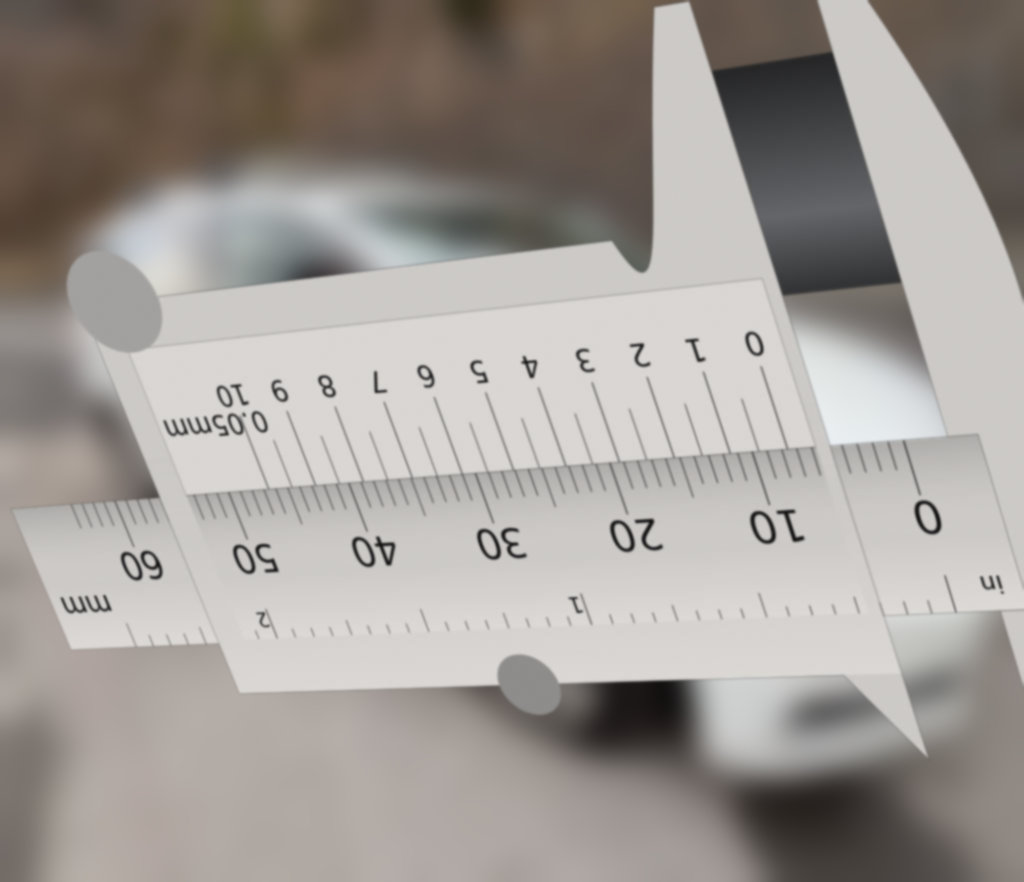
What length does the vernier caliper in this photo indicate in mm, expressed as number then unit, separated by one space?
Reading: 7.6 mm
